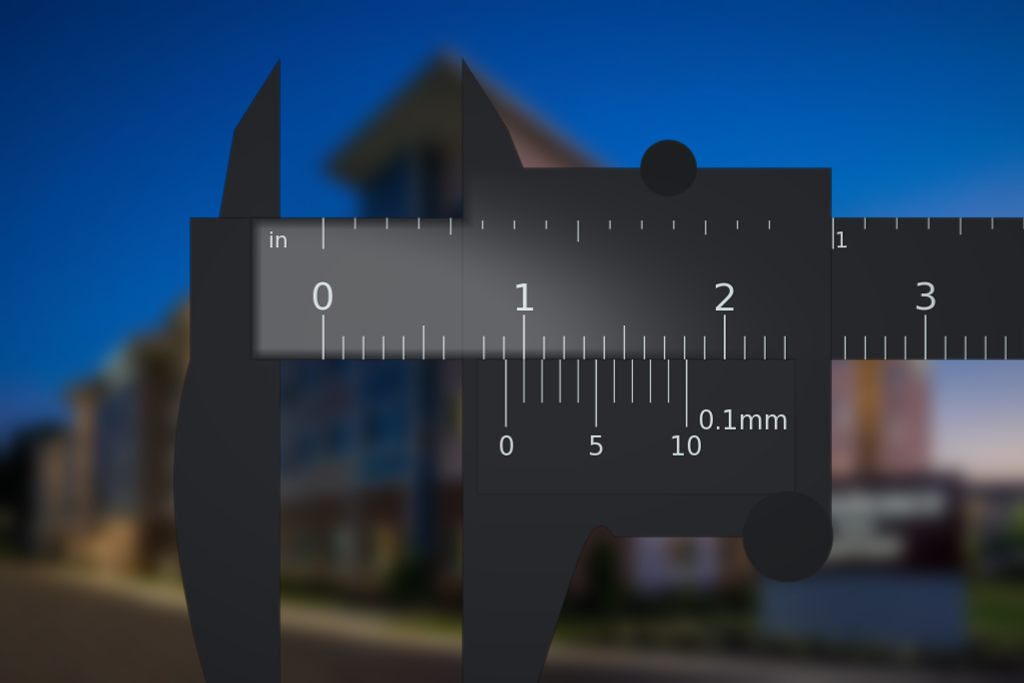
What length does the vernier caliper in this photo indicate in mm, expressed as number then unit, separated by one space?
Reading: 9.1 mm
